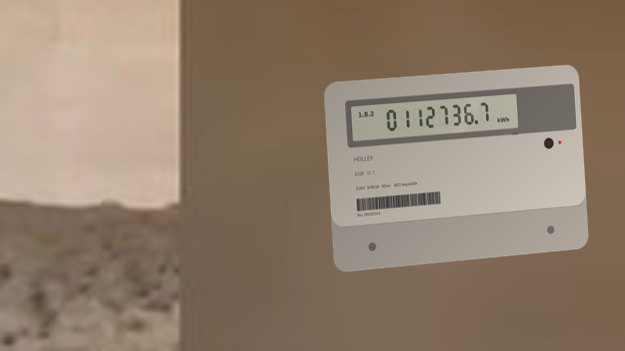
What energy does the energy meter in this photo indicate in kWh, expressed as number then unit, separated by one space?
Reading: 112736.7 kWh
